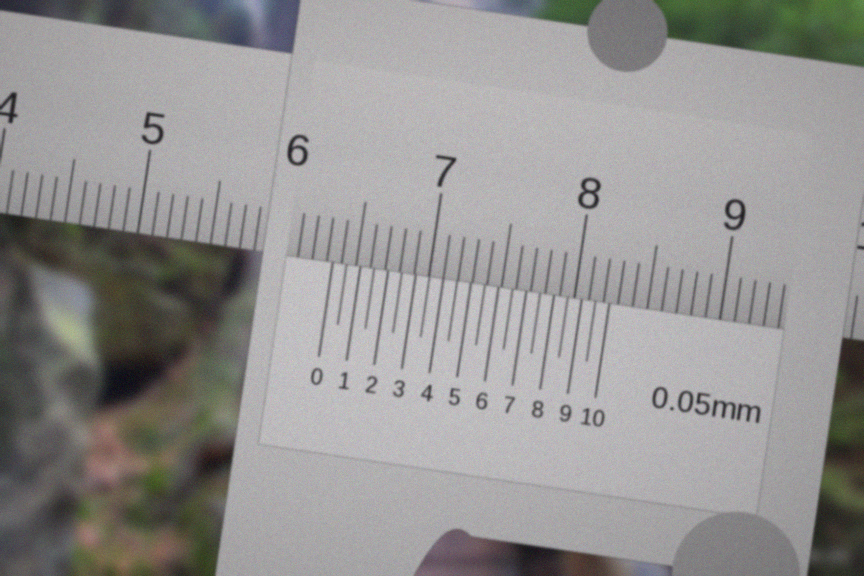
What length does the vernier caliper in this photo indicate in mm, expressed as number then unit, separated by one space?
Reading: 63.4 mm
